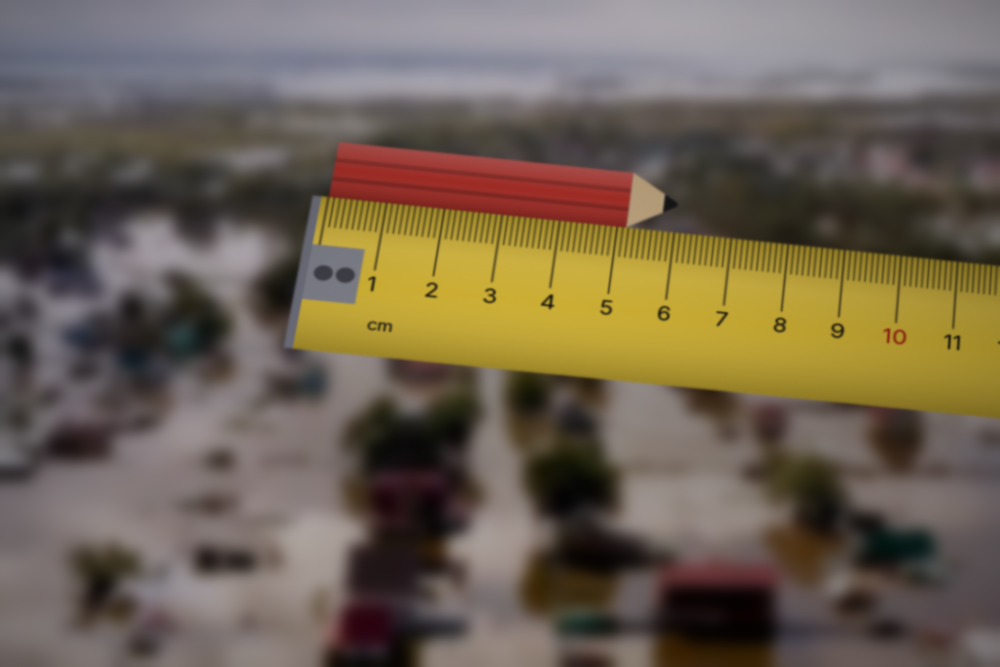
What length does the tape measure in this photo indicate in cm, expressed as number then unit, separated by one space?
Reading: 6 cm
